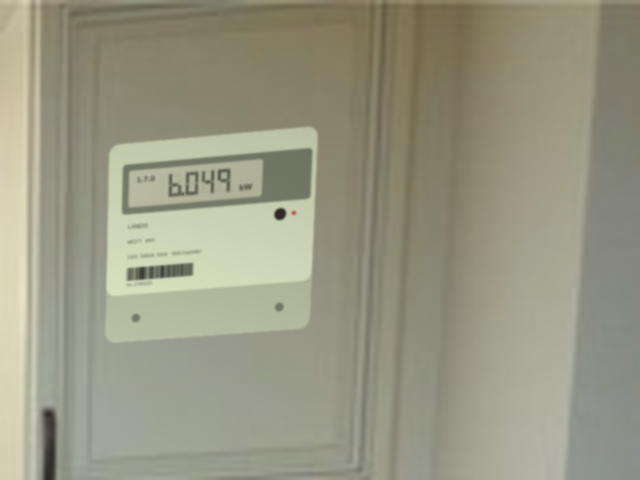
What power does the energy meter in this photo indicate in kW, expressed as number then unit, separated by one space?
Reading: 6.049 kW
